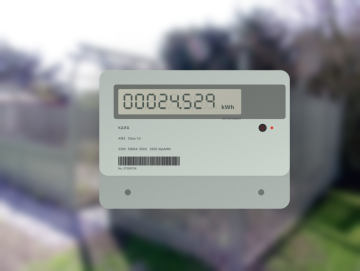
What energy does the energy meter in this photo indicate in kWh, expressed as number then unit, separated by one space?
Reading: 24.529 kWh
